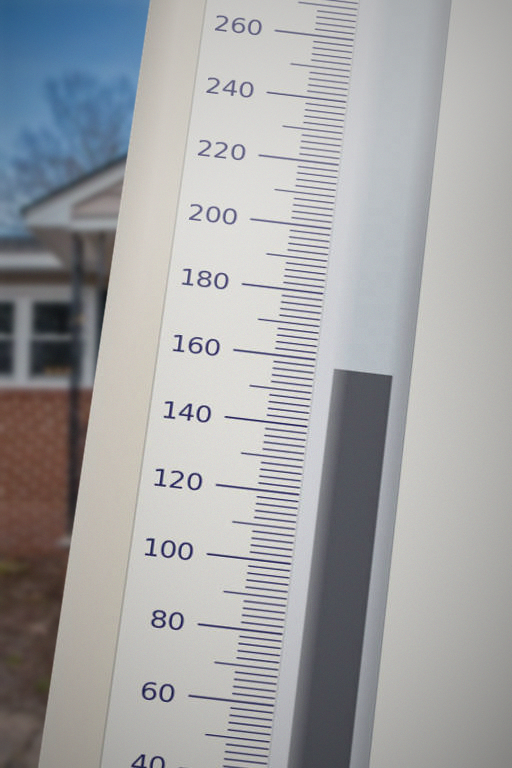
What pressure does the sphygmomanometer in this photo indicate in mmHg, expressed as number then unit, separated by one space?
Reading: 158 mmHg
